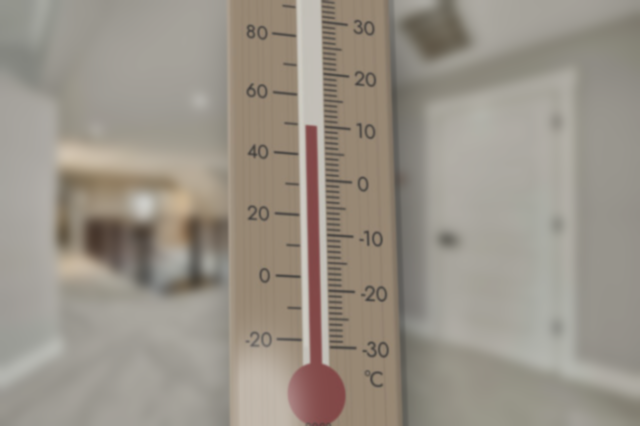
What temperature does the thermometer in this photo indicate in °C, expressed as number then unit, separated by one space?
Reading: 10 °C
